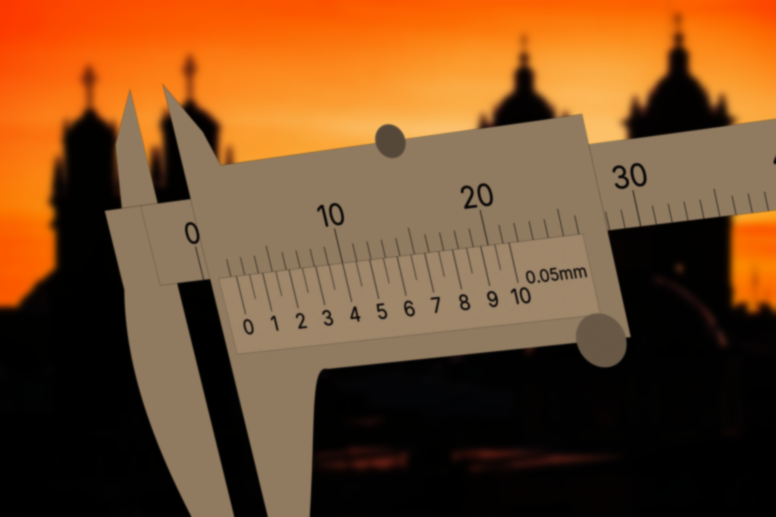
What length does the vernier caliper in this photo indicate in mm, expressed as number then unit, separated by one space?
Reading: 2.4 mm
